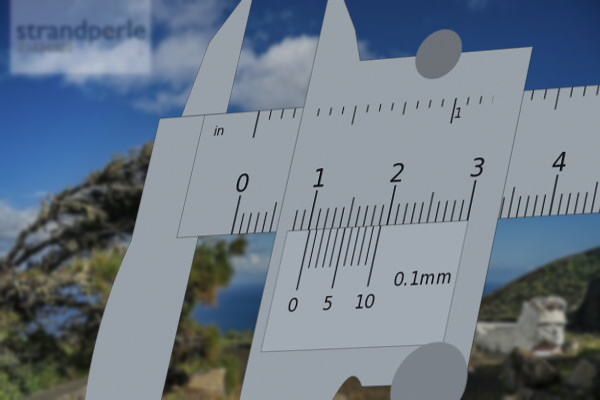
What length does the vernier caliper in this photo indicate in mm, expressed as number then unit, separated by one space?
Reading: 10.2 mm
